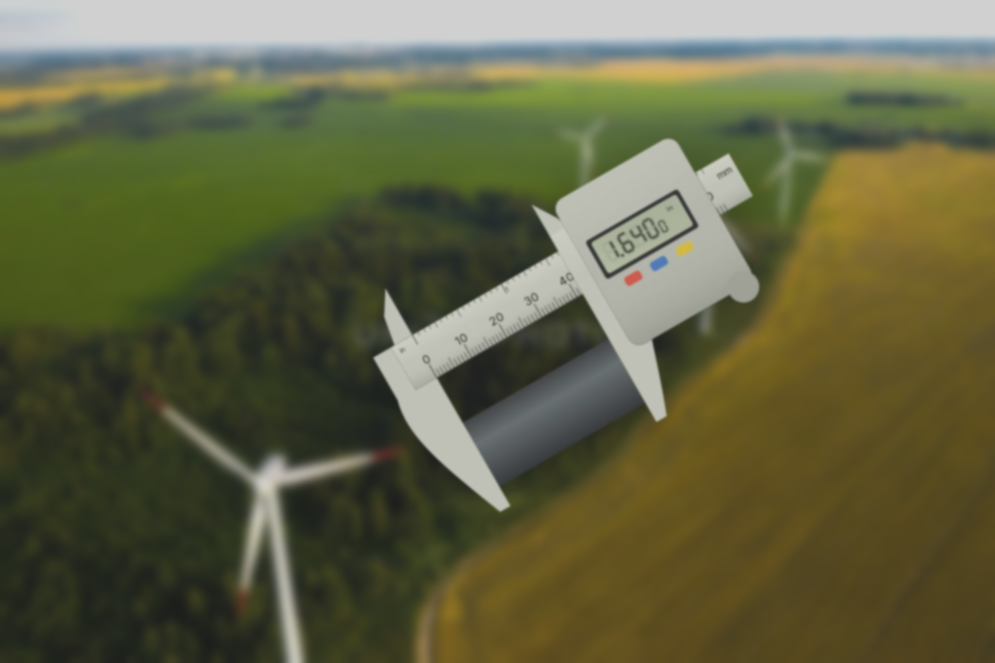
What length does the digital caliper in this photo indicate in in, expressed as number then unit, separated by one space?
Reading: 1.6400 in
